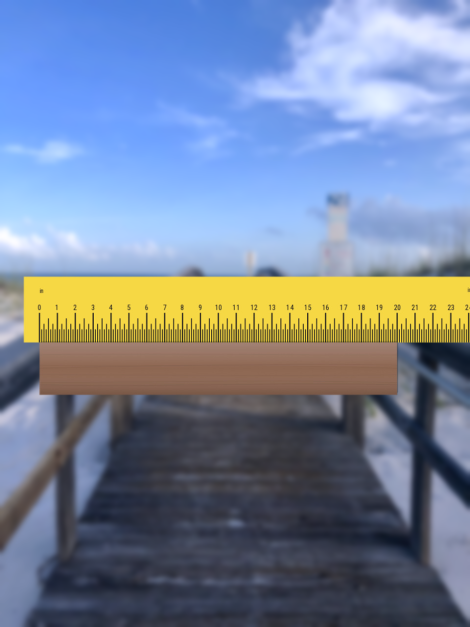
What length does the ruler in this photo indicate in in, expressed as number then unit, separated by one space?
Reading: 20 in
